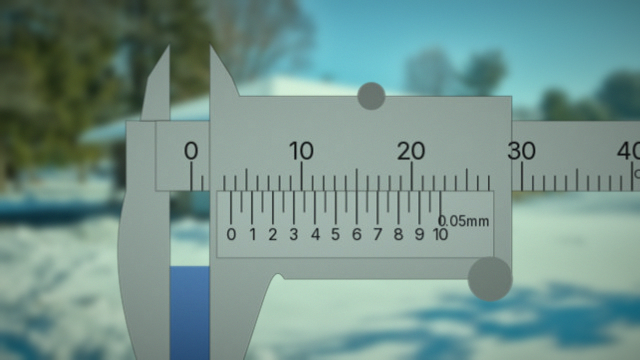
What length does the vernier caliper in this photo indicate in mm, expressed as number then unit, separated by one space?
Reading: 3.6 mm
